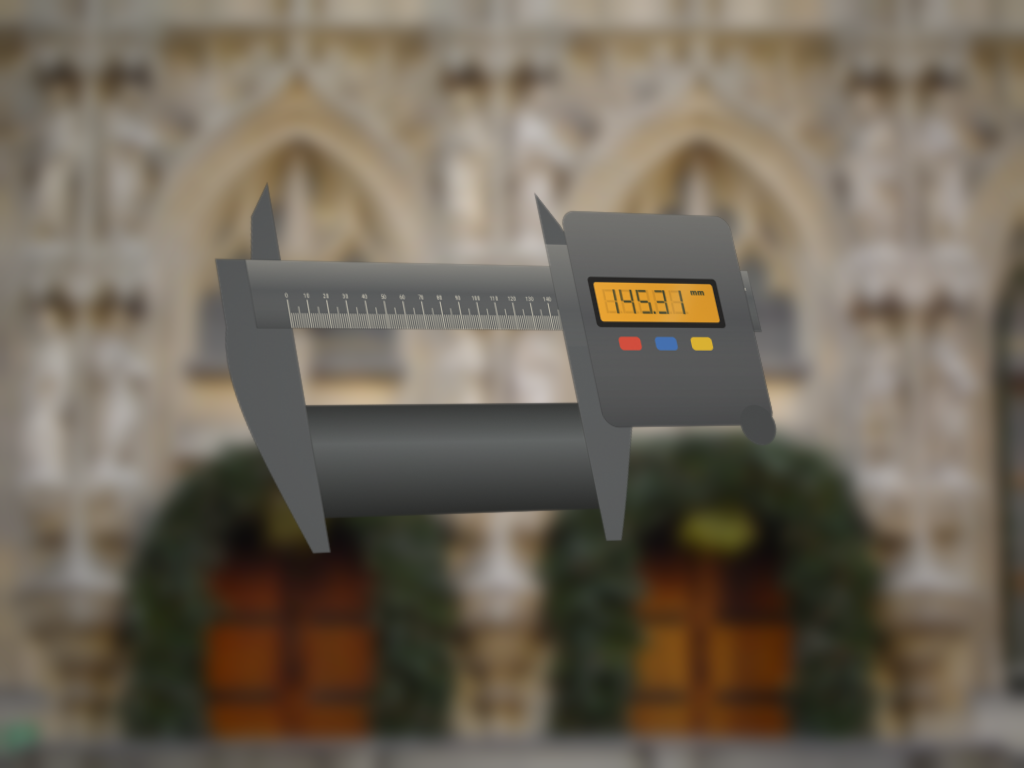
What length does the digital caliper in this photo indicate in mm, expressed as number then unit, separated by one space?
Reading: 145.31 mm
